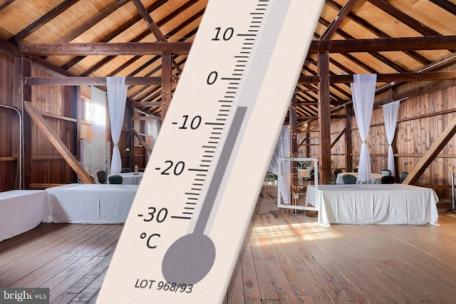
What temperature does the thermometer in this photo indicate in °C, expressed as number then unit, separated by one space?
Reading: -6 °C
